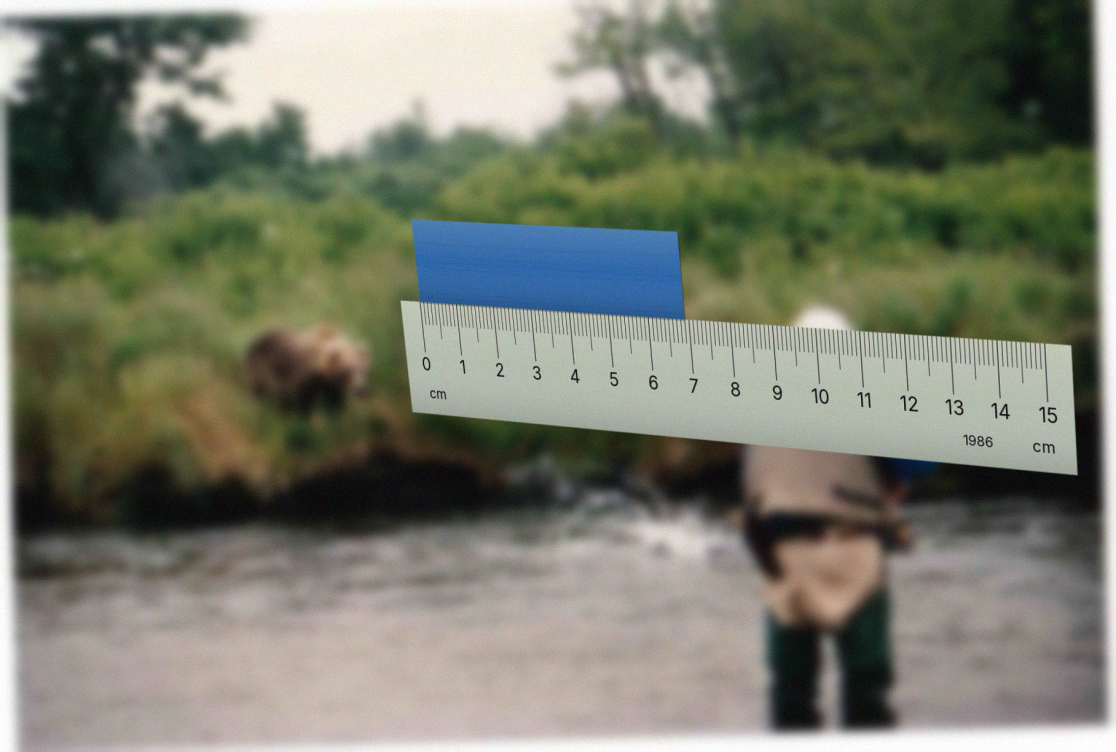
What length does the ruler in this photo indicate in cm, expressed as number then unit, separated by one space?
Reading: 6.9 cm
